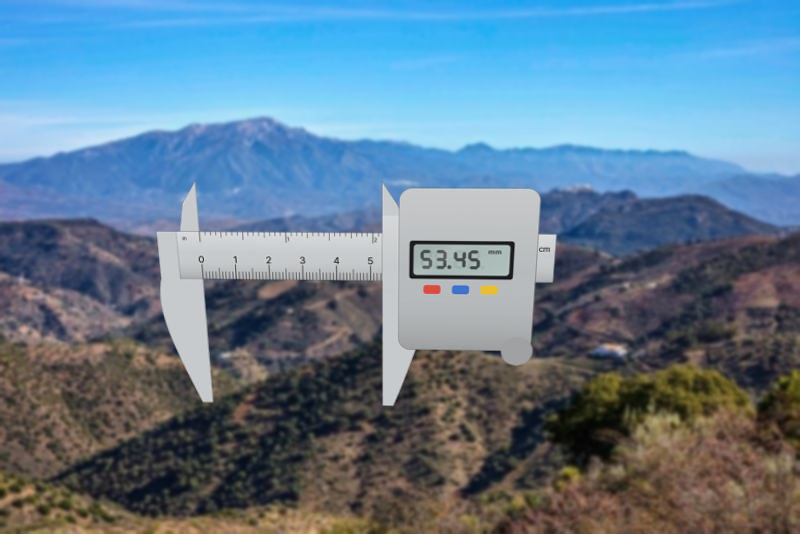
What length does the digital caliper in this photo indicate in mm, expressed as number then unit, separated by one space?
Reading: 53.45 mm
